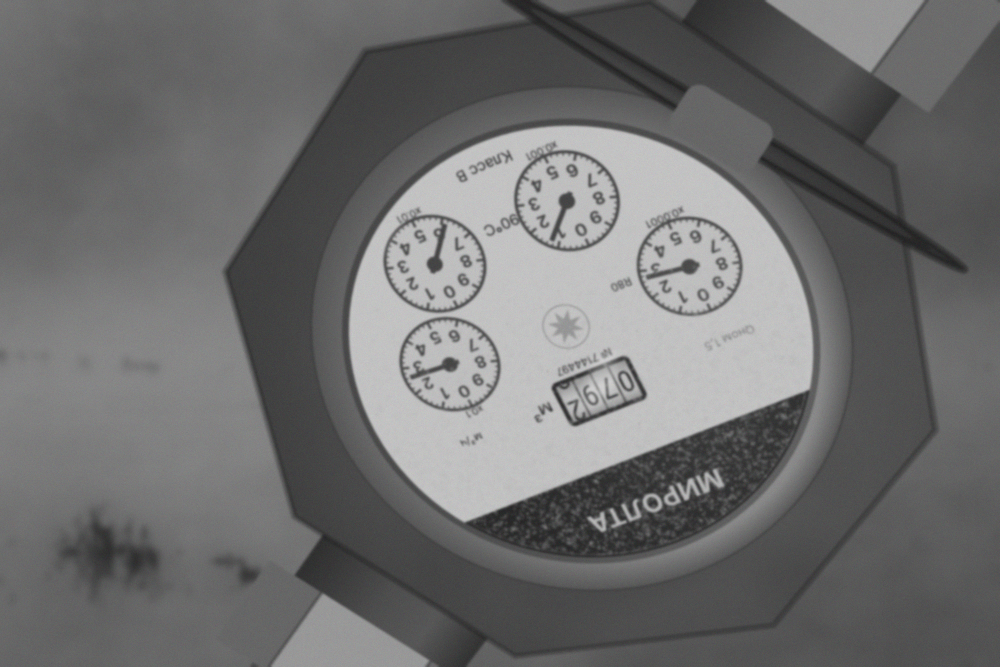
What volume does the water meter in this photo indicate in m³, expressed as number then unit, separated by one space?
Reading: 792.2612 m³
